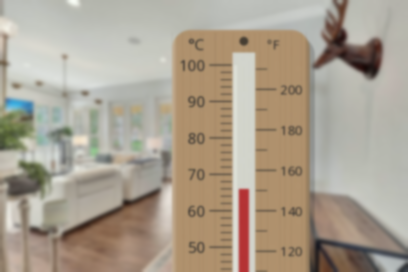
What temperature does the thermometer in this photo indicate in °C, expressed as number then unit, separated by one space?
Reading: 66 °C
